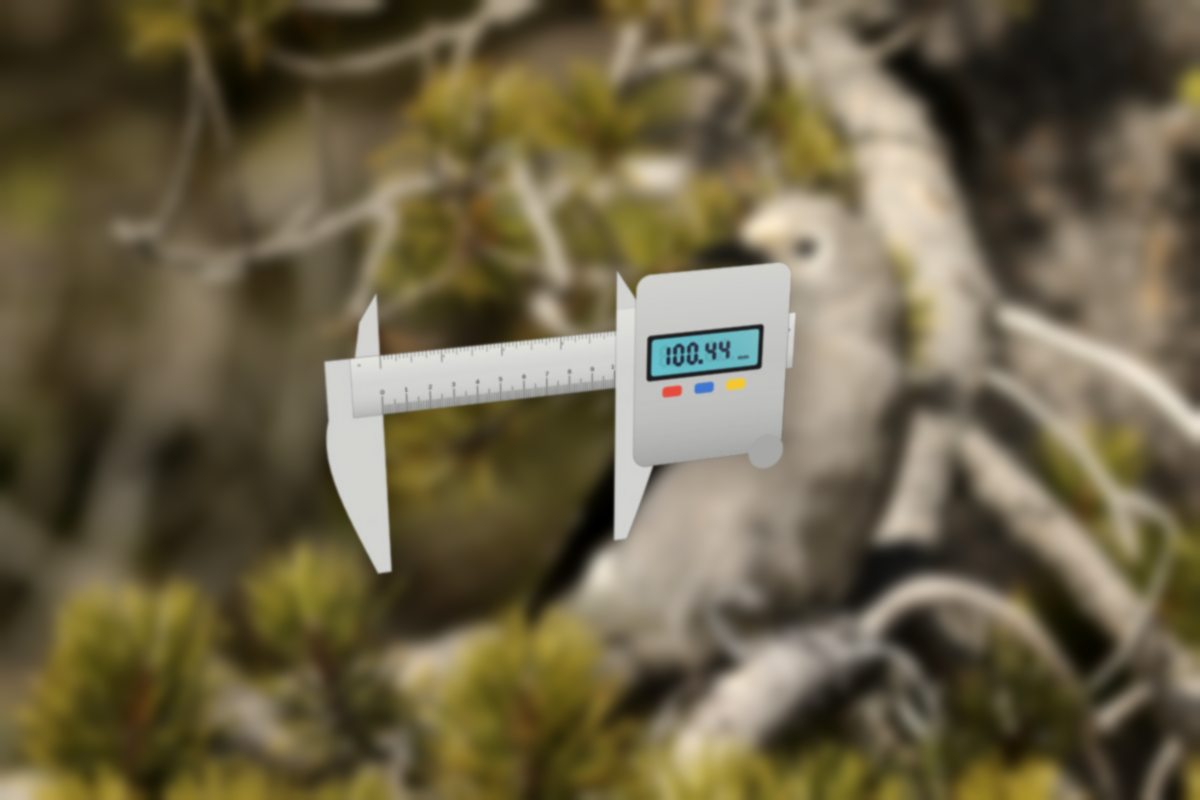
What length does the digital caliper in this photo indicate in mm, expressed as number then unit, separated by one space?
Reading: 100.44 mm
